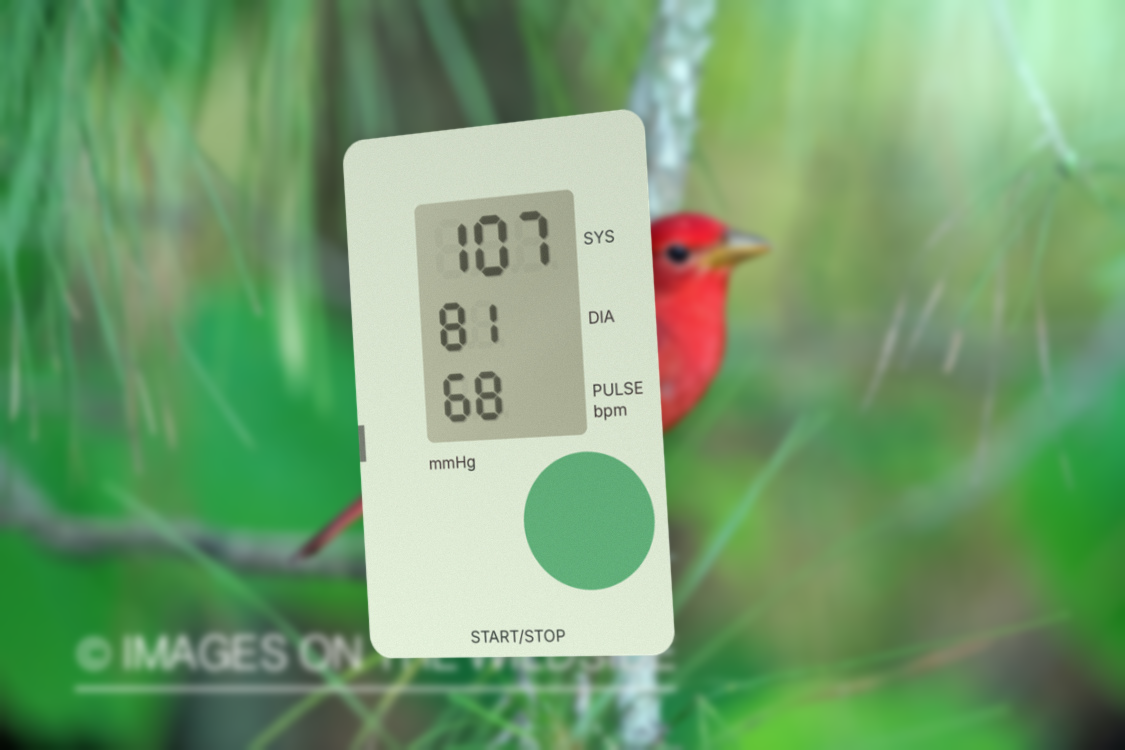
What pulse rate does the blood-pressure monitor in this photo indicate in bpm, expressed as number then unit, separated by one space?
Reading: 68 bpm
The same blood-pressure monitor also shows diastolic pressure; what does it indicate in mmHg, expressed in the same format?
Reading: 81 mmHg
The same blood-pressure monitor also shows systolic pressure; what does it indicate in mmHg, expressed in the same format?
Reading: 107 mmHg
